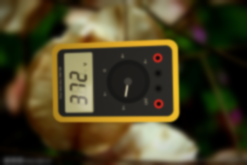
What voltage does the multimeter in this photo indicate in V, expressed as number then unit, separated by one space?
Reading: 372 V
